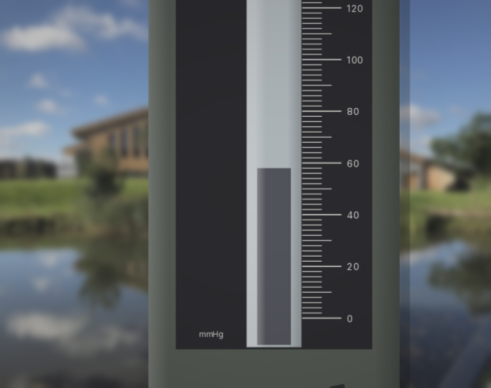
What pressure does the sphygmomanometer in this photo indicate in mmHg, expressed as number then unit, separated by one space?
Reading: 58 mmHg
